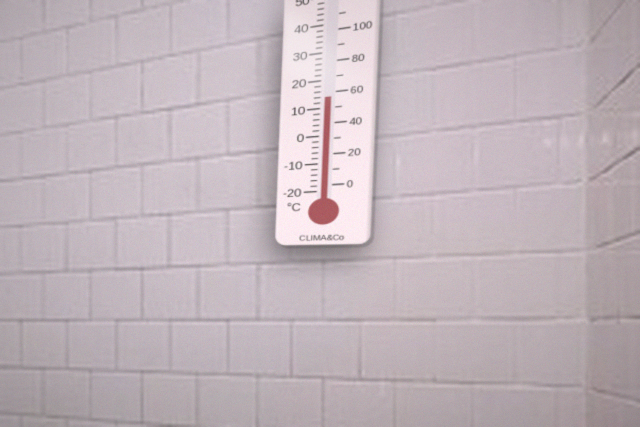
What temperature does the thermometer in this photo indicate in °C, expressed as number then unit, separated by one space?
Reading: 14 °C
